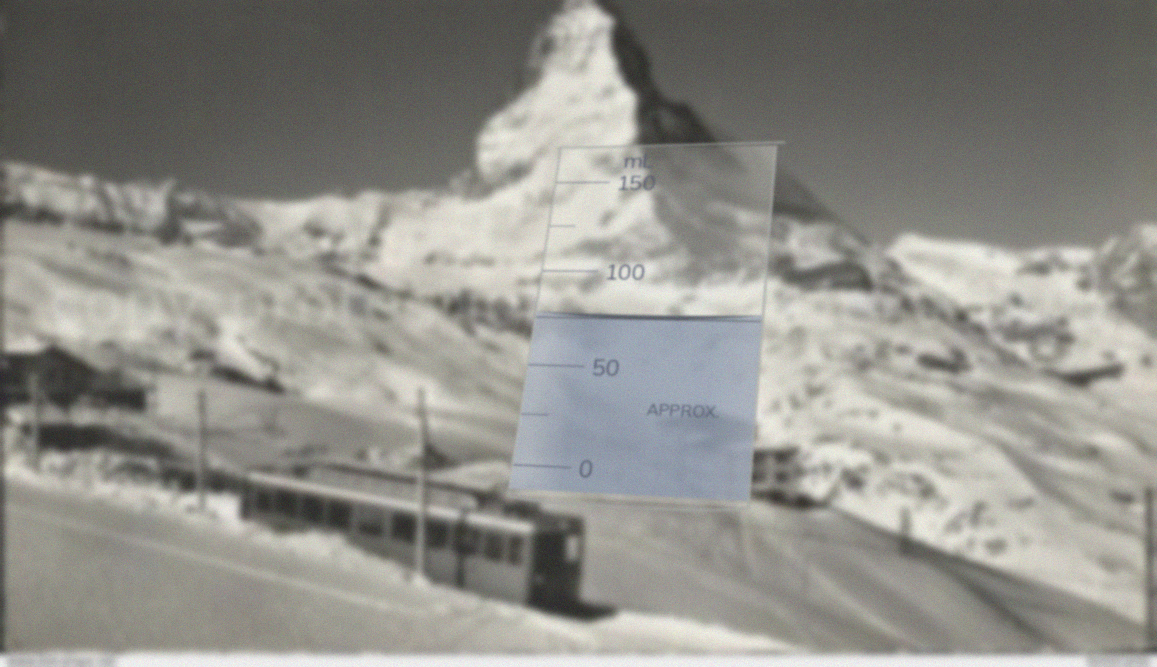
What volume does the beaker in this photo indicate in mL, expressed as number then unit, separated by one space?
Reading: 75 mL
